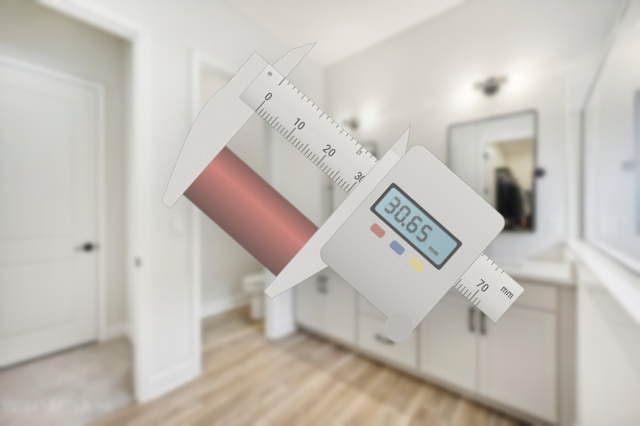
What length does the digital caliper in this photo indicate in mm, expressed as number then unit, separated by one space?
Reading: 30.65 mm
